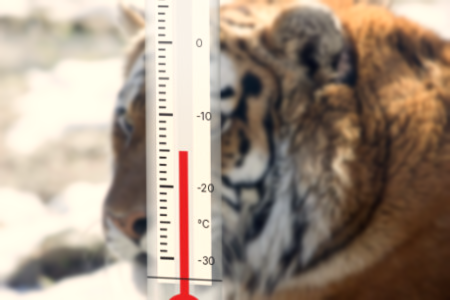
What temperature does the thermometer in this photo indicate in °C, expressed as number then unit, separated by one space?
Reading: -15 °C
